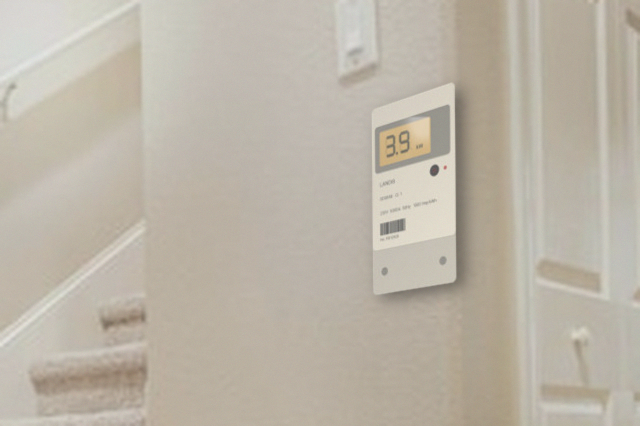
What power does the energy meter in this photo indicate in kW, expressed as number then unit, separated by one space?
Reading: 3.9 kW
